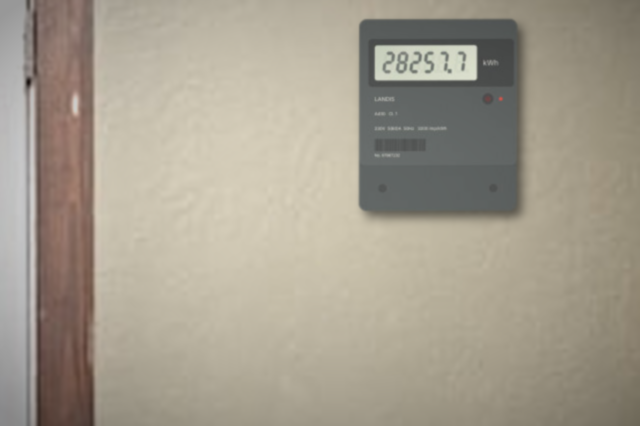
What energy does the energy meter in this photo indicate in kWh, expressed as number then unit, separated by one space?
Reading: 28257.7 kWh
